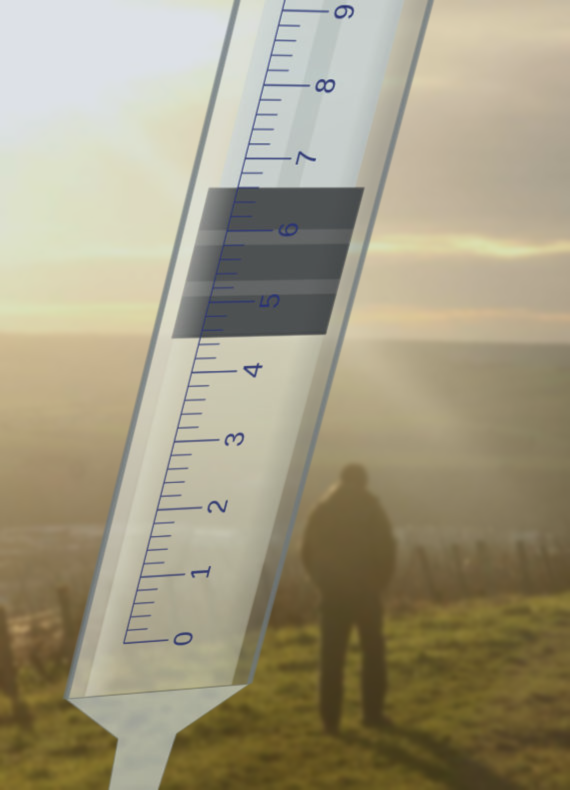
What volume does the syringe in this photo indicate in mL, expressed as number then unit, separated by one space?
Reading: 4.5 mL
